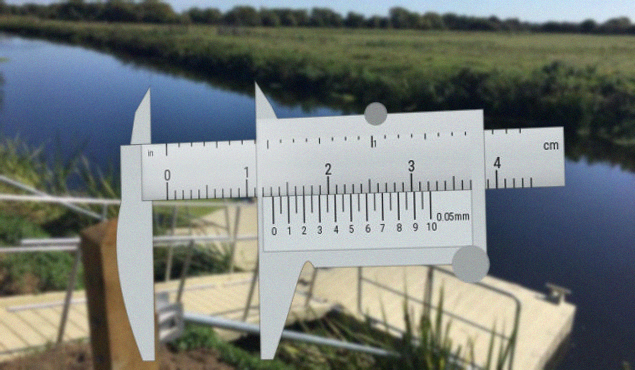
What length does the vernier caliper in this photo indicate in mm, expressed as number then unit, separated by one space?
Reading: 13.2 mm
